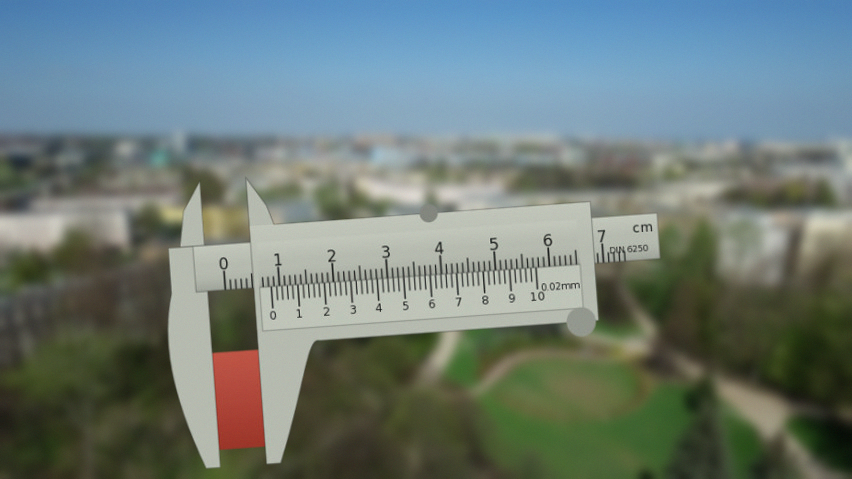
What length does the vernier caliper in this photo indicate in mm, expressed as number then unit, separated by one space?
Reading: 8.5 mm
